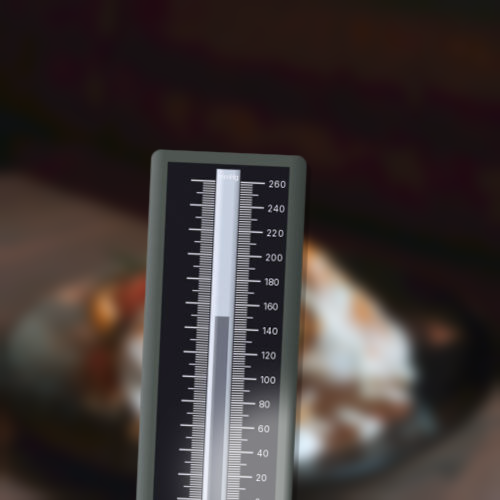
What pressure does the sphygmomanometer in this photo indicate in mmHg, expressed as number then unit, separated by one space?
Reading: 150 mmHg
